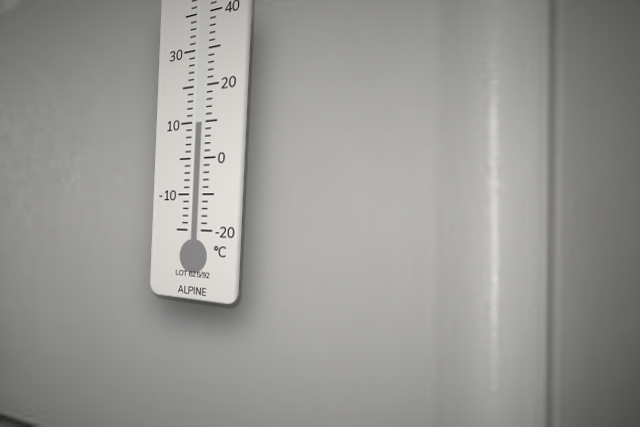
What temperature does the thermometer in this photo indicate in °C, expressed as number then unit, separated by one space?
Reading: 10 °C
